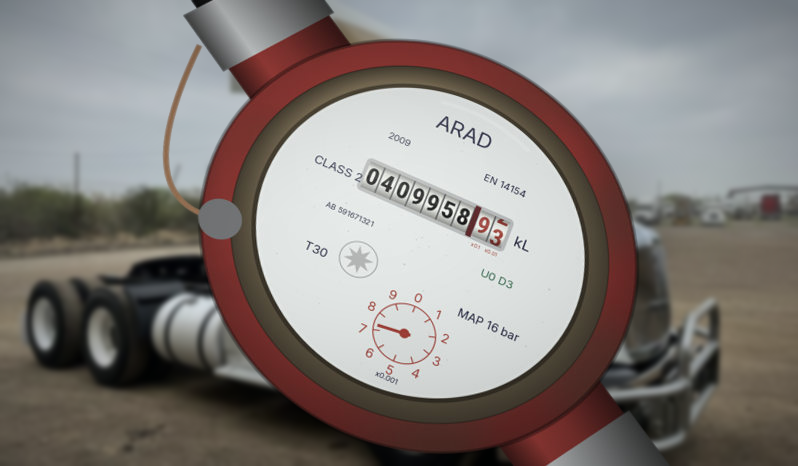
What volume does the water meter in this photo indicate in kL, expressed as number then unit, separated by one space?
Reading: 409958.927 kL
